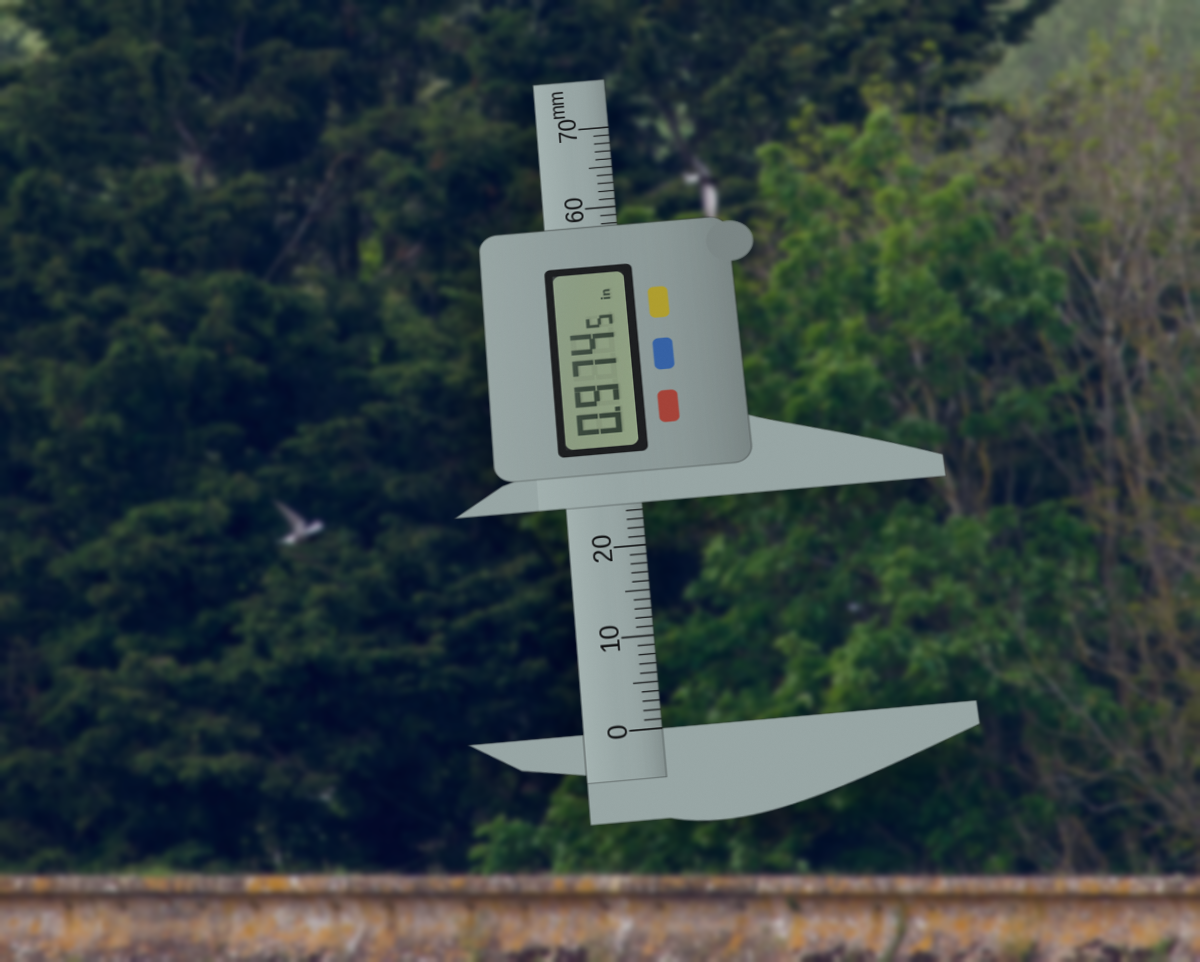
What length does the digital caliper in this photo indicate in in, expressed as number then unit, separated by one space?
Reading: 0.9745 in
